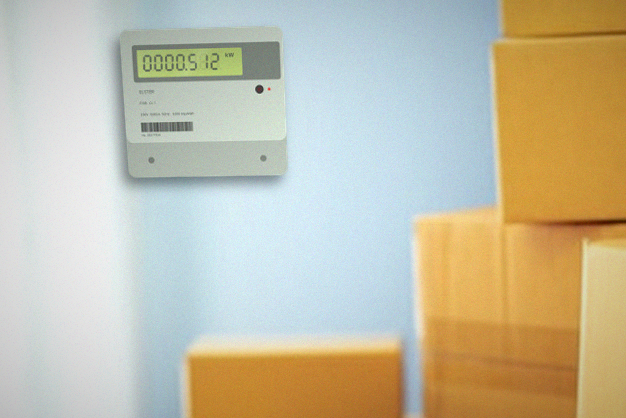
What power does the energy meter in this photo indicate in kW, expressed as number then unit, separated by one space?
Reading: 0.512 kW
